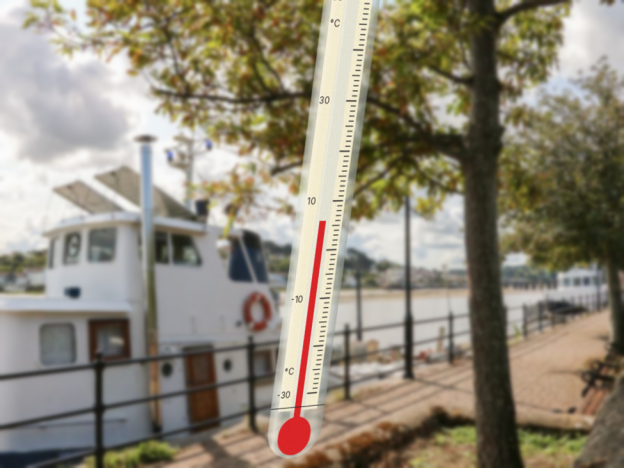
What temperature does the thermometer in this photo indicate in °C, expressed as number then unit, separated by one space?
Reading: 6 °C
